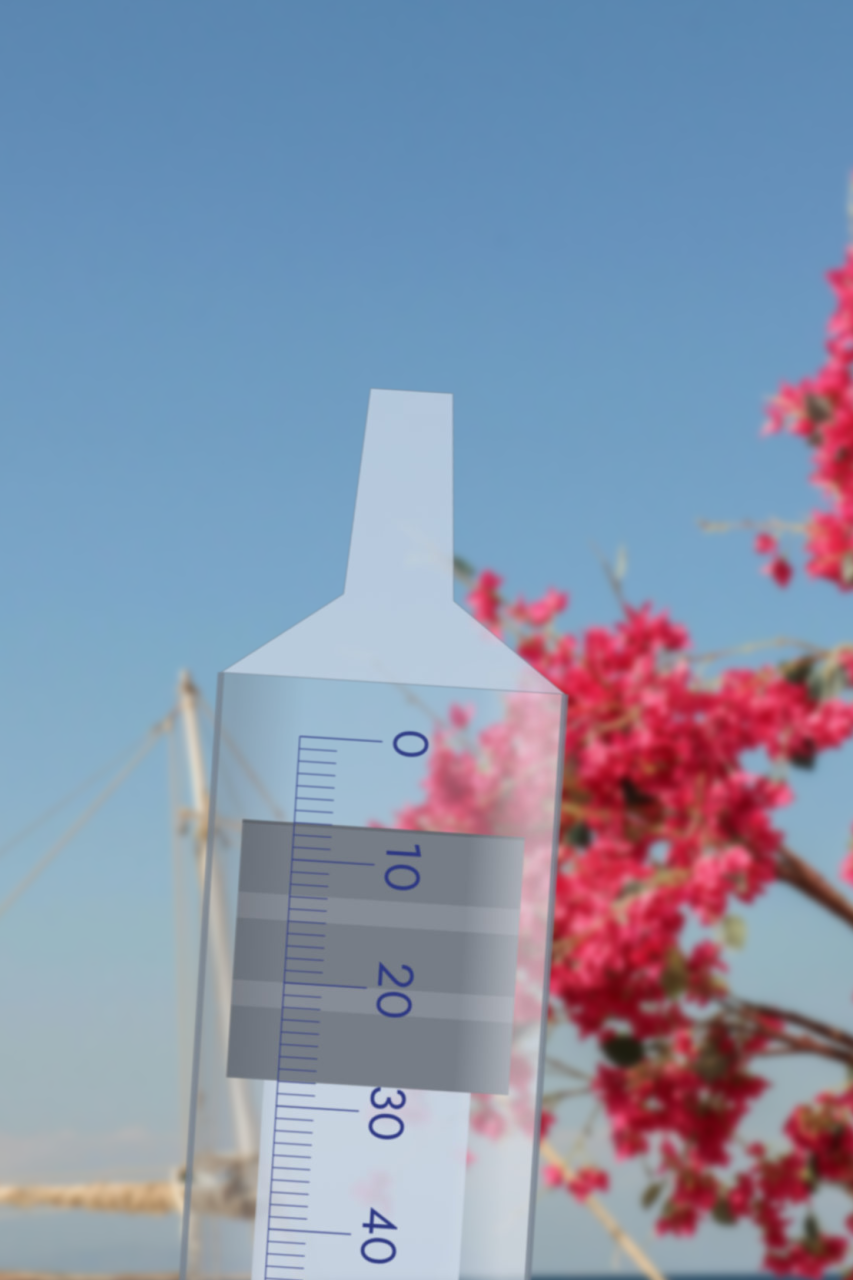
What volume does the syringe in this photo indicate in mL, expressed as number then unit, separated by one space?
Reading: 7 mL
